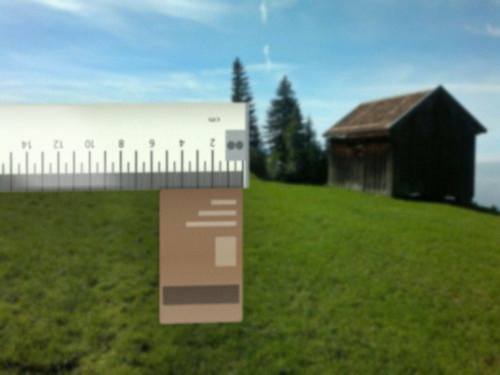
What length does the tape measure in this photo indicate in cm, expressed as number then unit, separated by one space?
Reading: 5.5 cm
